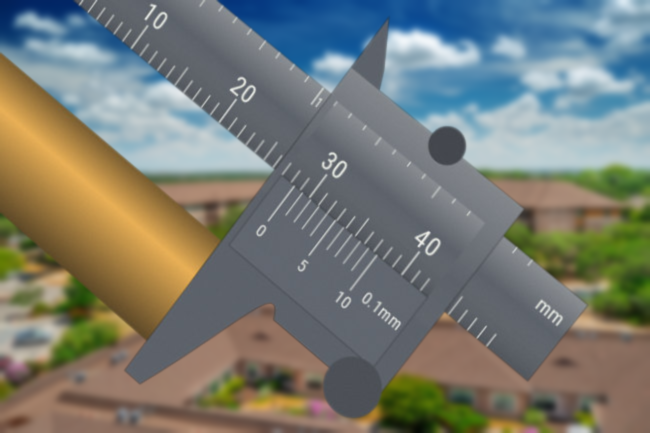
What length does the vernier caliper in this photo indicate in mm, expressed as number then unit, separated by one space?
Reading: 28.4 mm
